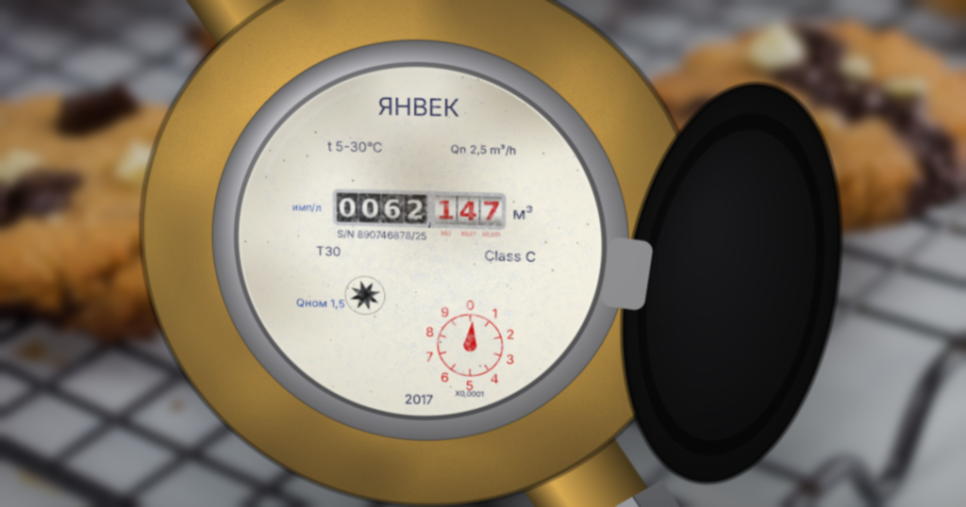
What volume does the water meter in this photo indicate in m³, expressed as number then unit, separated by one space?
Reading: 62.1470 m³
